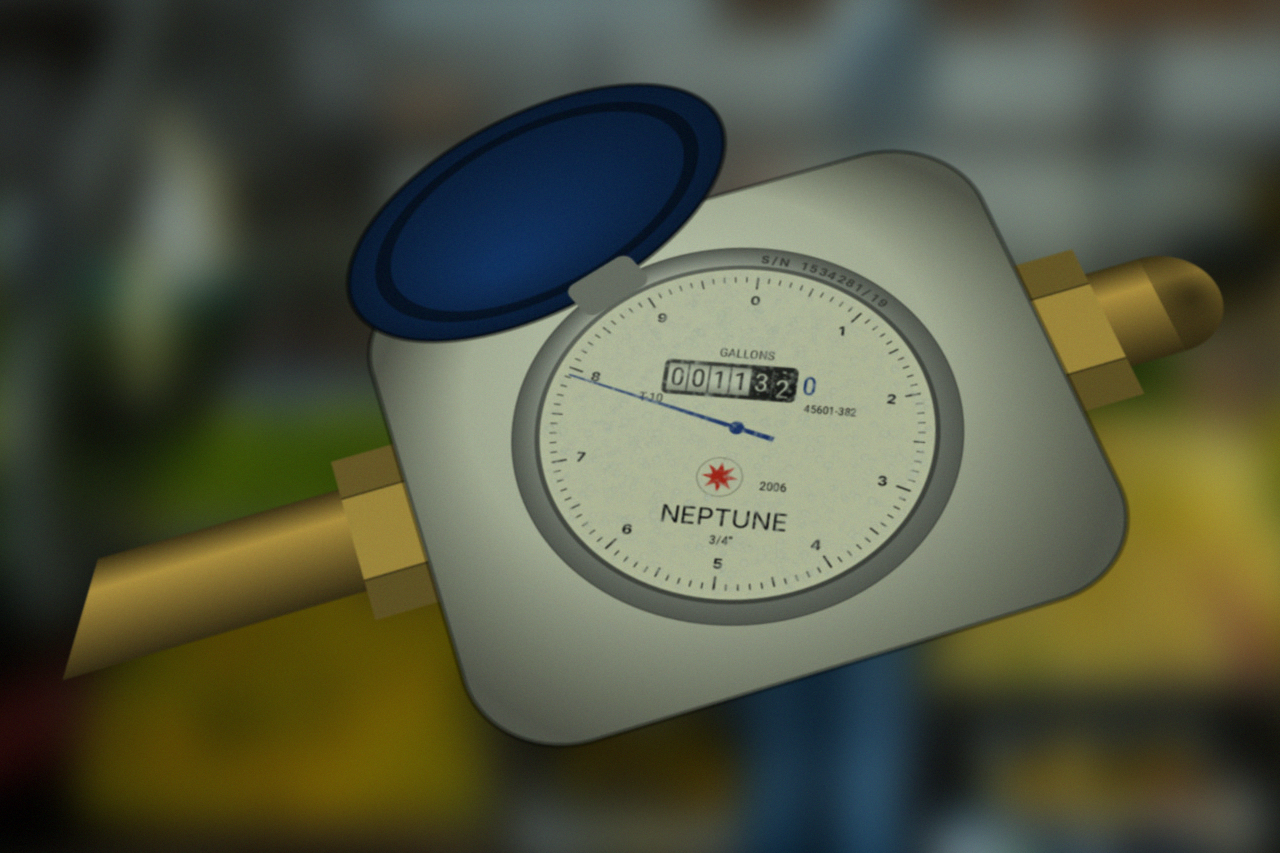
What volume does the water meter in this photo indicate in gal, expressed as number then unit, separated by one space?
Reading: 11317.9 gal
